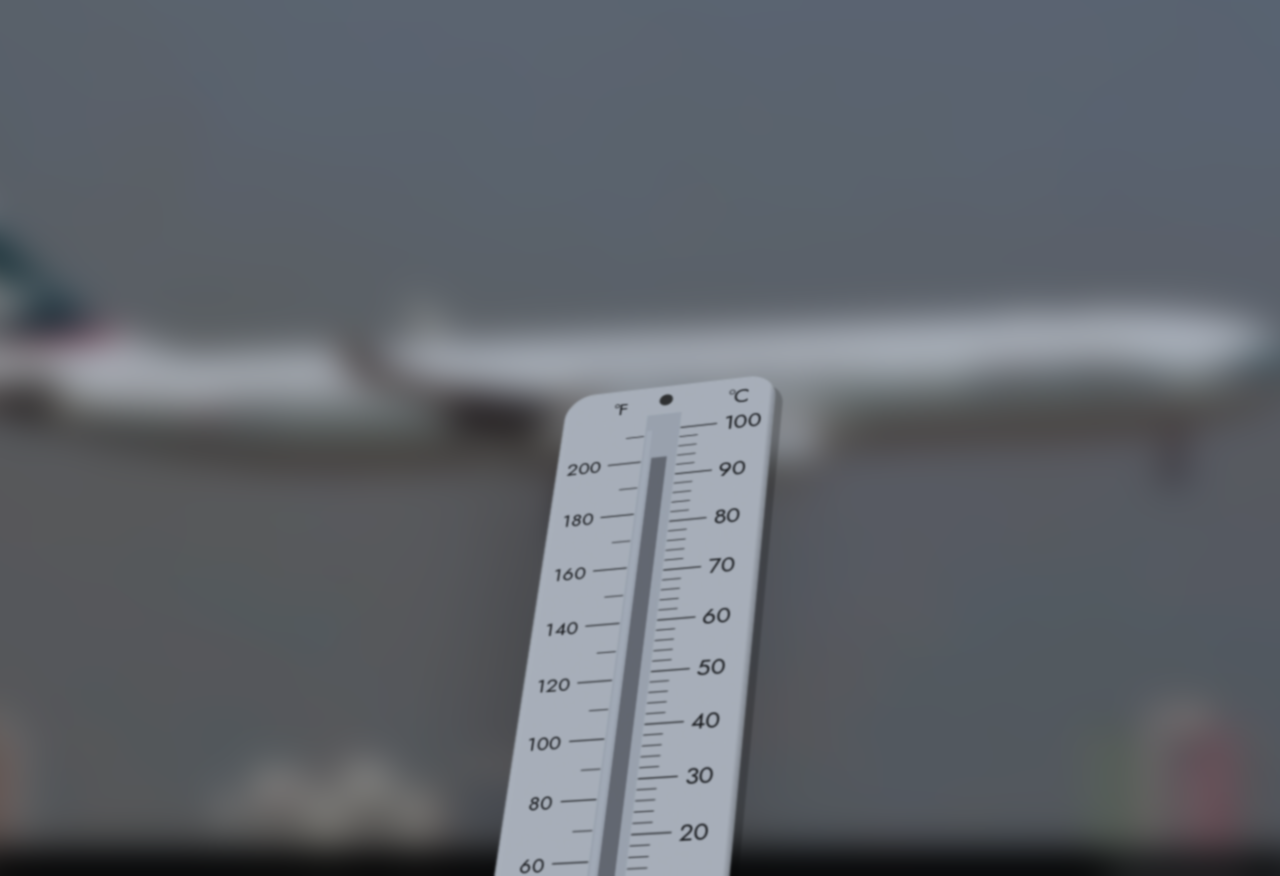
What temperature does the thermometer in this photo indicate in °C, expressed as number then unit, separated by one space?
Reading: 94 °C
